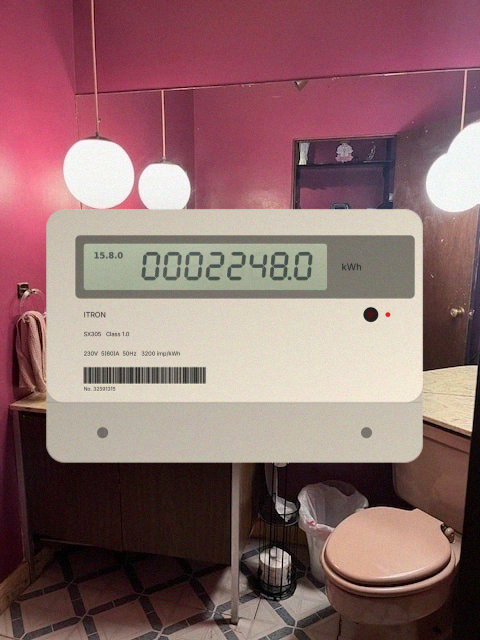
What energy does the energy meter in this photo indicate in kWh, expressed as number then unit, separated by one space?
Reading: 2248.0 kWh
